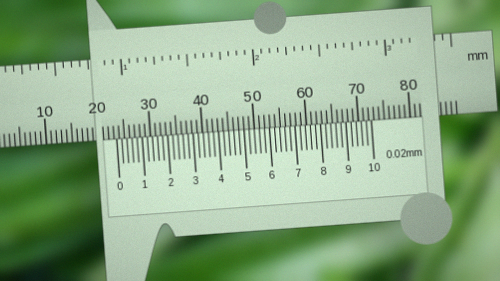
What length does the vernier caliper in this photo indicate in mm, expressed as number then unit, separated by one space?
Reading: 23.5 mm
